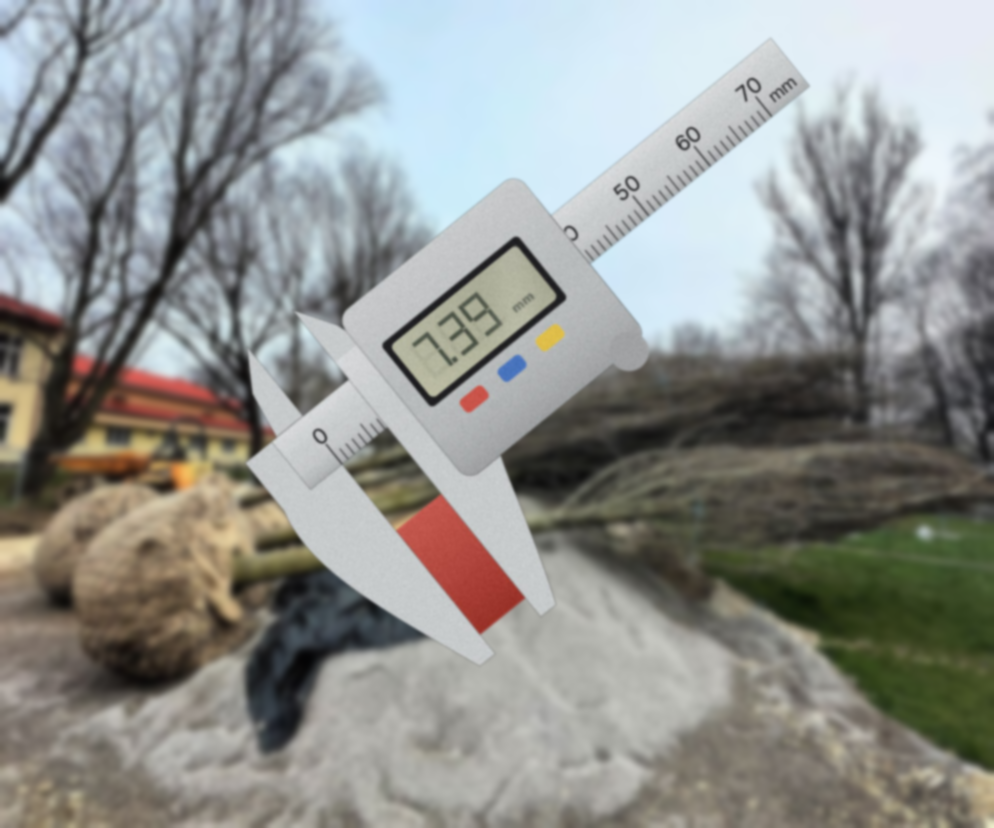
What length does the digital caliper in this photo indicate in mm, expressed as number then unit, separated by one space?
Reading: 7.39 mm
